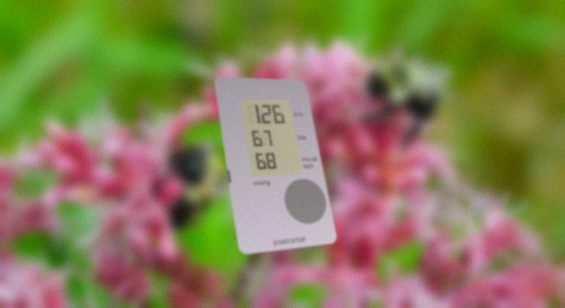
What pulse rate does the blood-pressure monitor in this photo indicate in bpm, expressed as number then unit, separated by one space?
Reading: 68 bpm
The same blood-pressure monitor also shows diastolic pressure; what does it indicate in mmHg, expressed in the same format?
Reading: 67 mmHg
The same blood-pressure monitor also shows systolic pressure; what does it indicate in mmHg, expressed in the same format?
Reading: 126 mmHg
